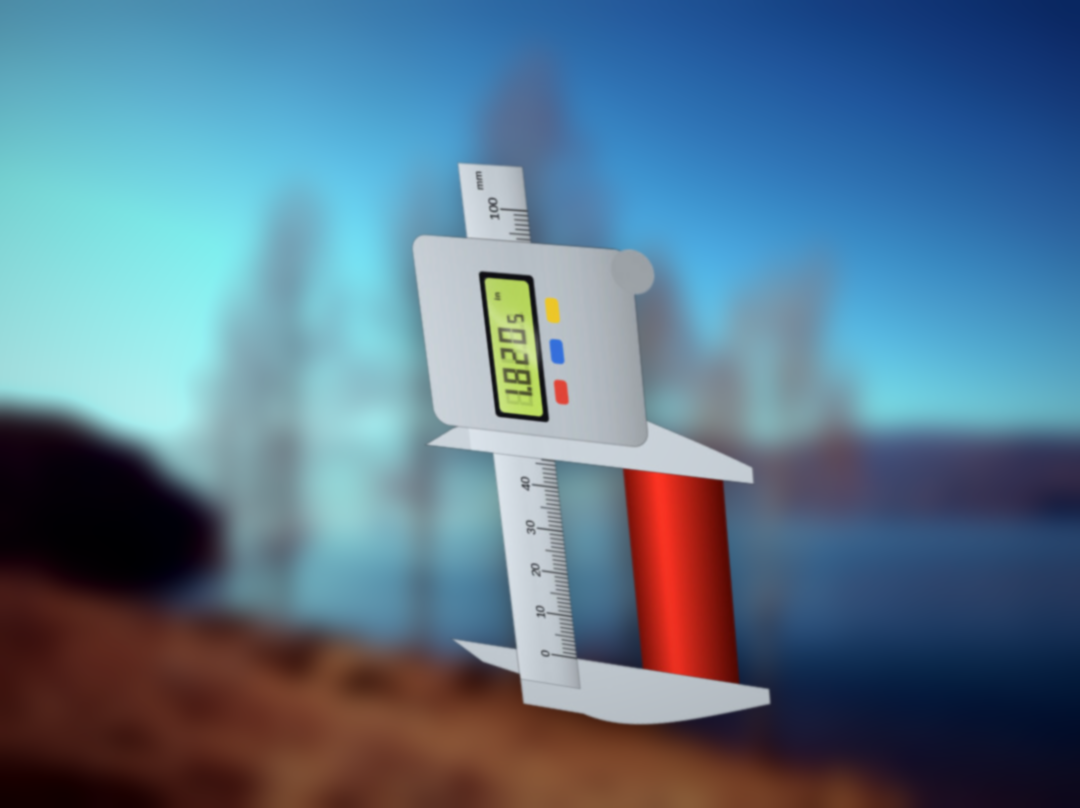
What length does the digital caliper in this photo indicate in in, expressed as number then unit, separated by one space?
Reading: 1.8205 in
